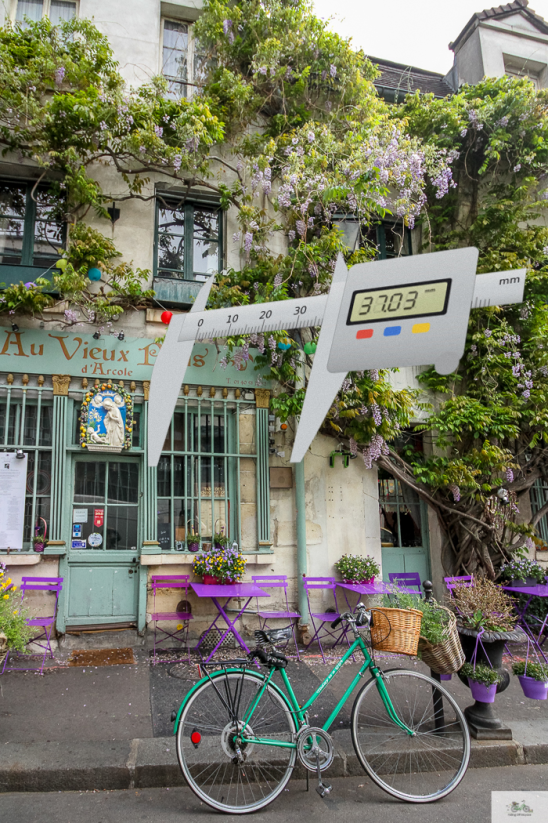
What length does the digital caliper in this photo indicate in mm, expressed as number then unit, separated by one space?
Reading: 37.03 mm
